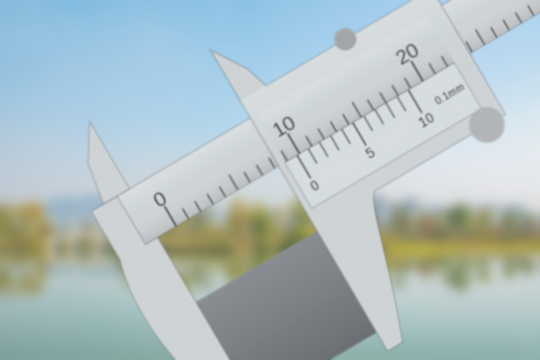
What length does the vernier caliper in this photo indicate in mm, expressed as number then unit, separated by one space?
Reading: 9.8 mm
